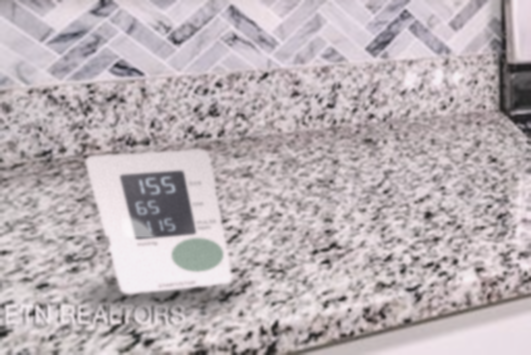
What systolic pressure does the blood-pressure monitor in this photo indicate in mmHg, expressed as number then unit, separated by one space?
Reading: 155 mmHg
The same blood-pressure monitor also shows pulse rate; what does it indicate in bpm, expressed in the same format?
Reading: 115 bpm
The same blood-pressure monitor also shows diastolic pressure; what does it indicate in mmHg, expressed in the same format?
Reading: 65 mmHg
